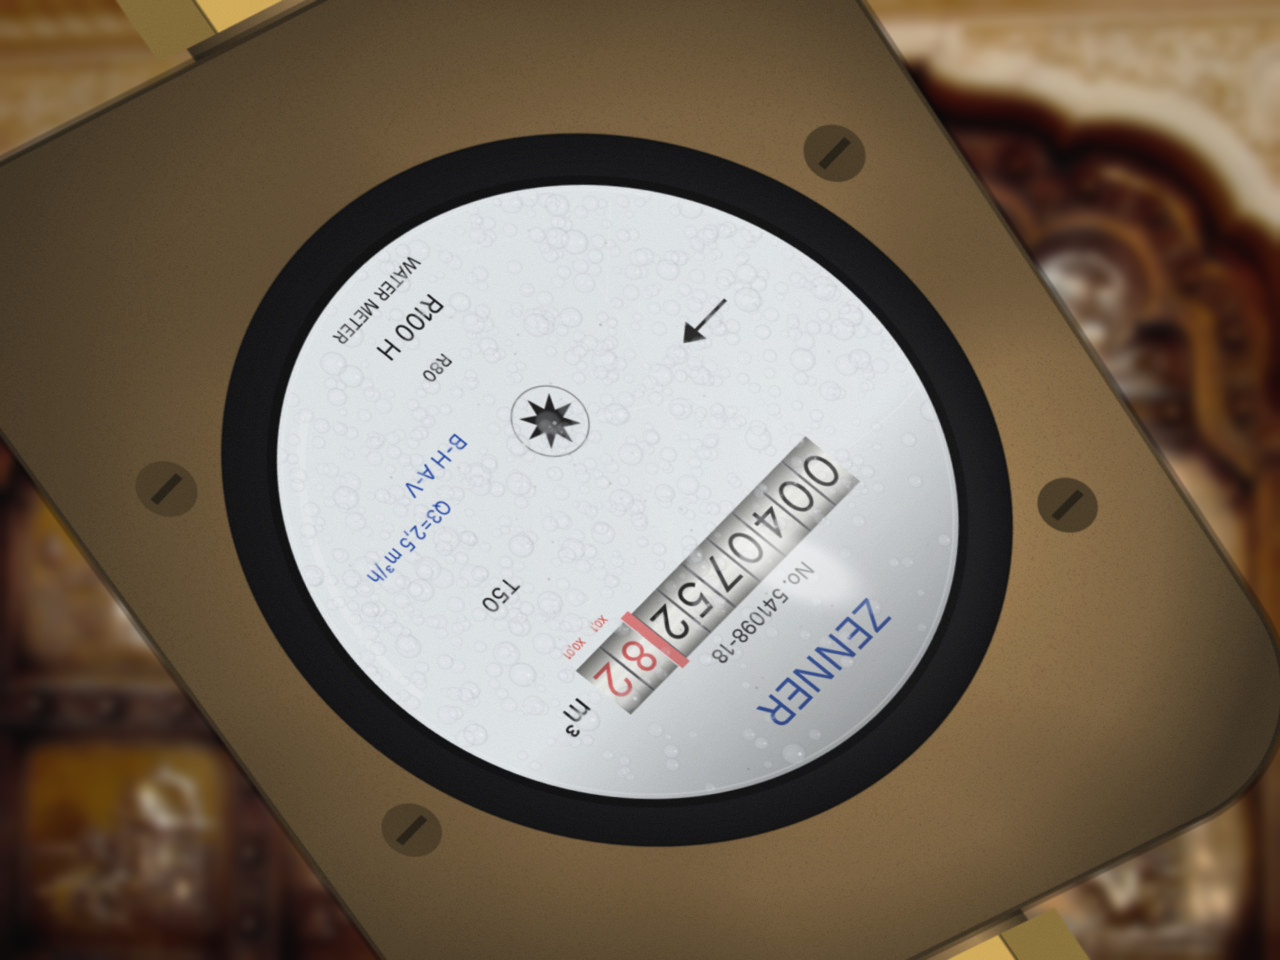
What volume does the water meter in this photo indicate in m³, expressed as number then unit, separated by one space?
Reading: 40752.82 m³
